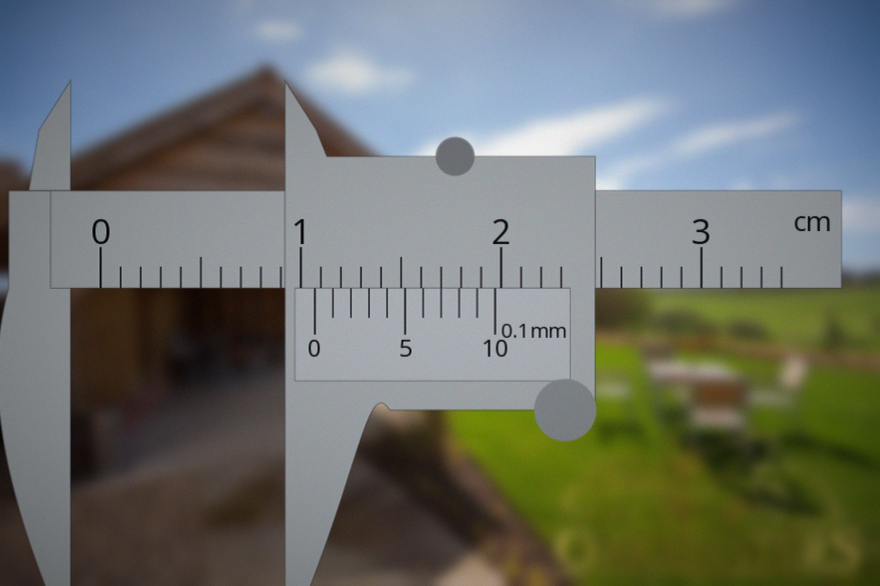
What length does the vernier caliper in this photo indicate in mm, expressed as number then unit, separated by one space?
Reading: 10.7 mm
